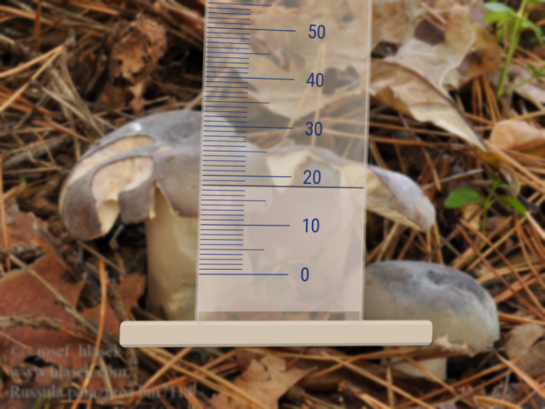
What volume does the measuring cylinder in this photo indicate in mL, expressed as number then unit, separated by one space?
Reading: 18 mL
